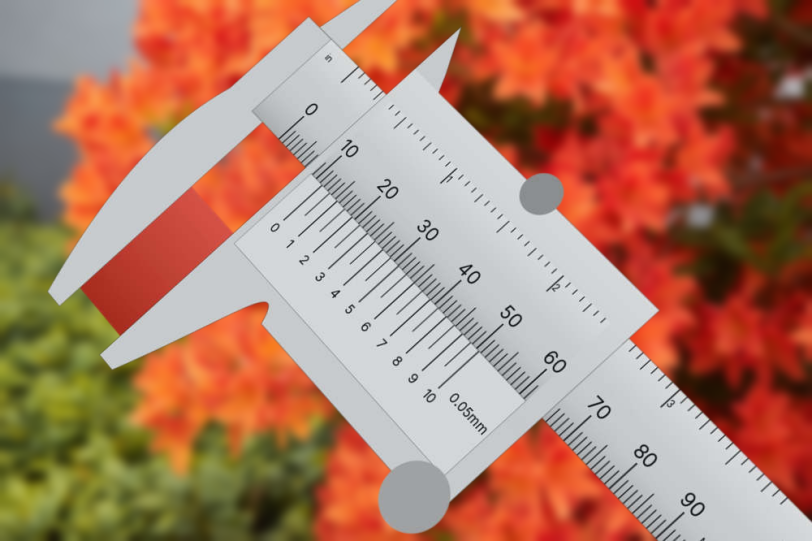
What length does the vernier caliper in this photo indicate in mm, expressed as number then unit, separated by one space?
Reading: 11.6 mm
